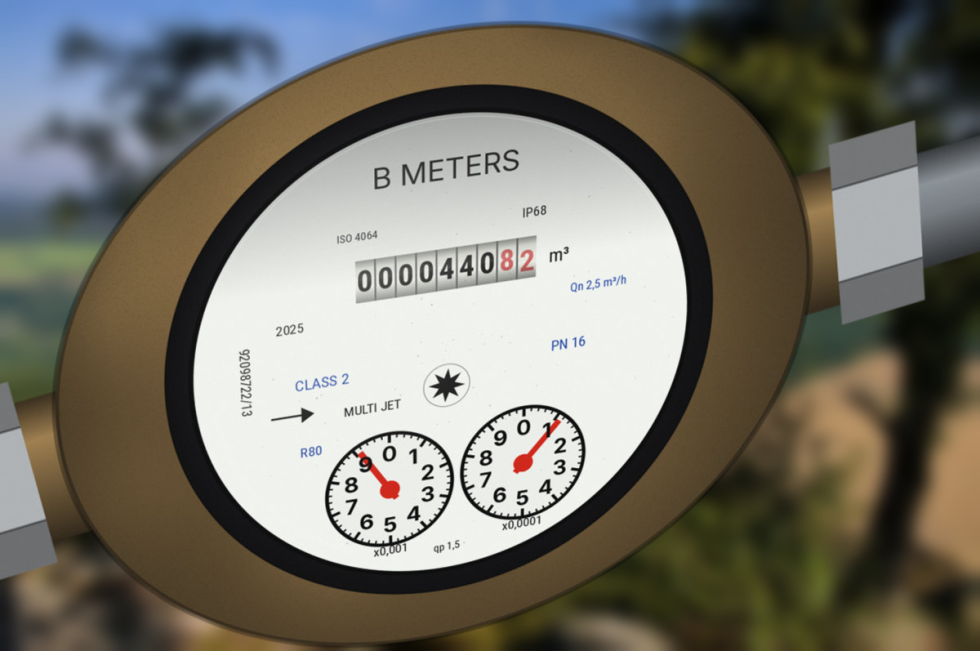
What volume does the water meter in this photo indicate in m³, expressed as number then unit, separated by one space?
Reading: 440.8191 m³
